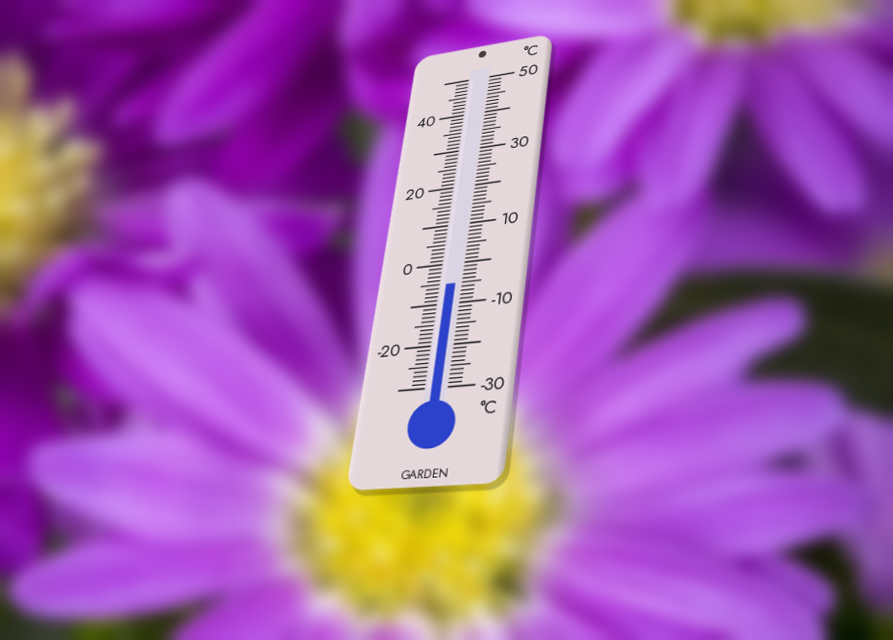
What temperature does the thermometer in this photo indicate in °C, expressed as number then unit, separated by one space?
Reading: -5 °C
